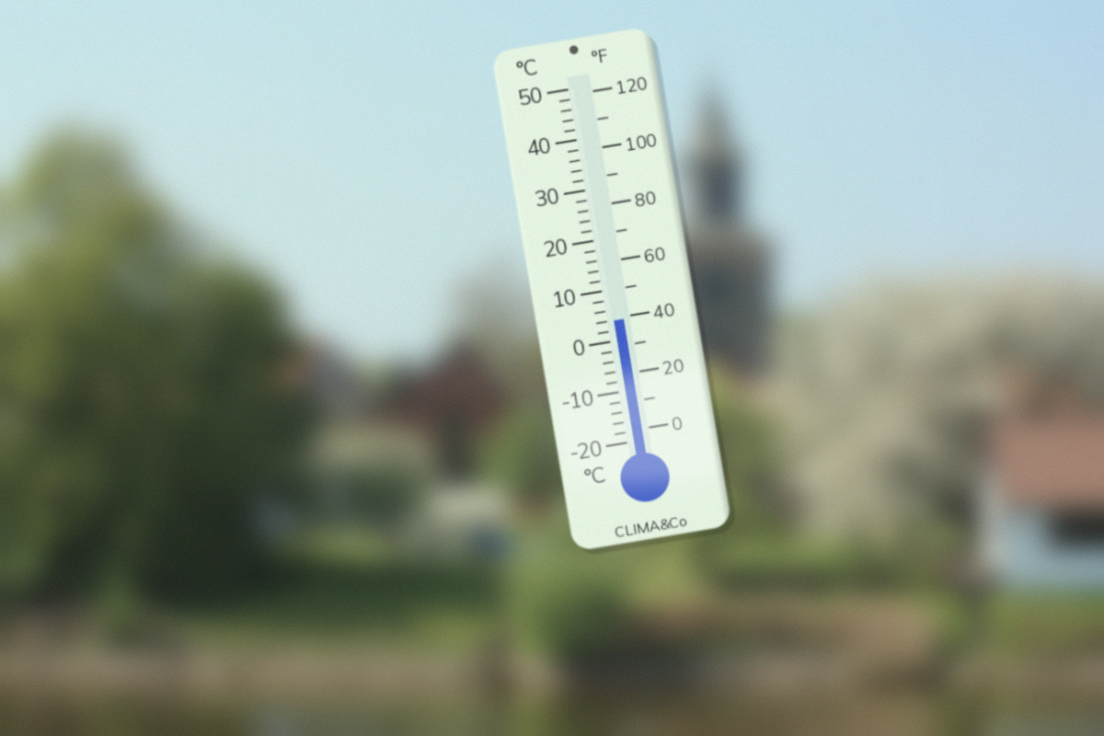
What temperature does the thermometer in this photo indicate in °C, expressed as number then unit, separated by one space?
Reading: 4 °C
